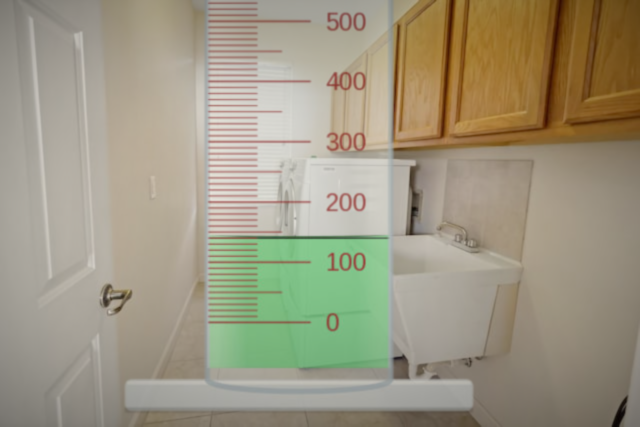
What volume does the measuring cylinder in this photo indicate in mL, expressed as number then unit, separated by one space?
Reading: 140 mL
